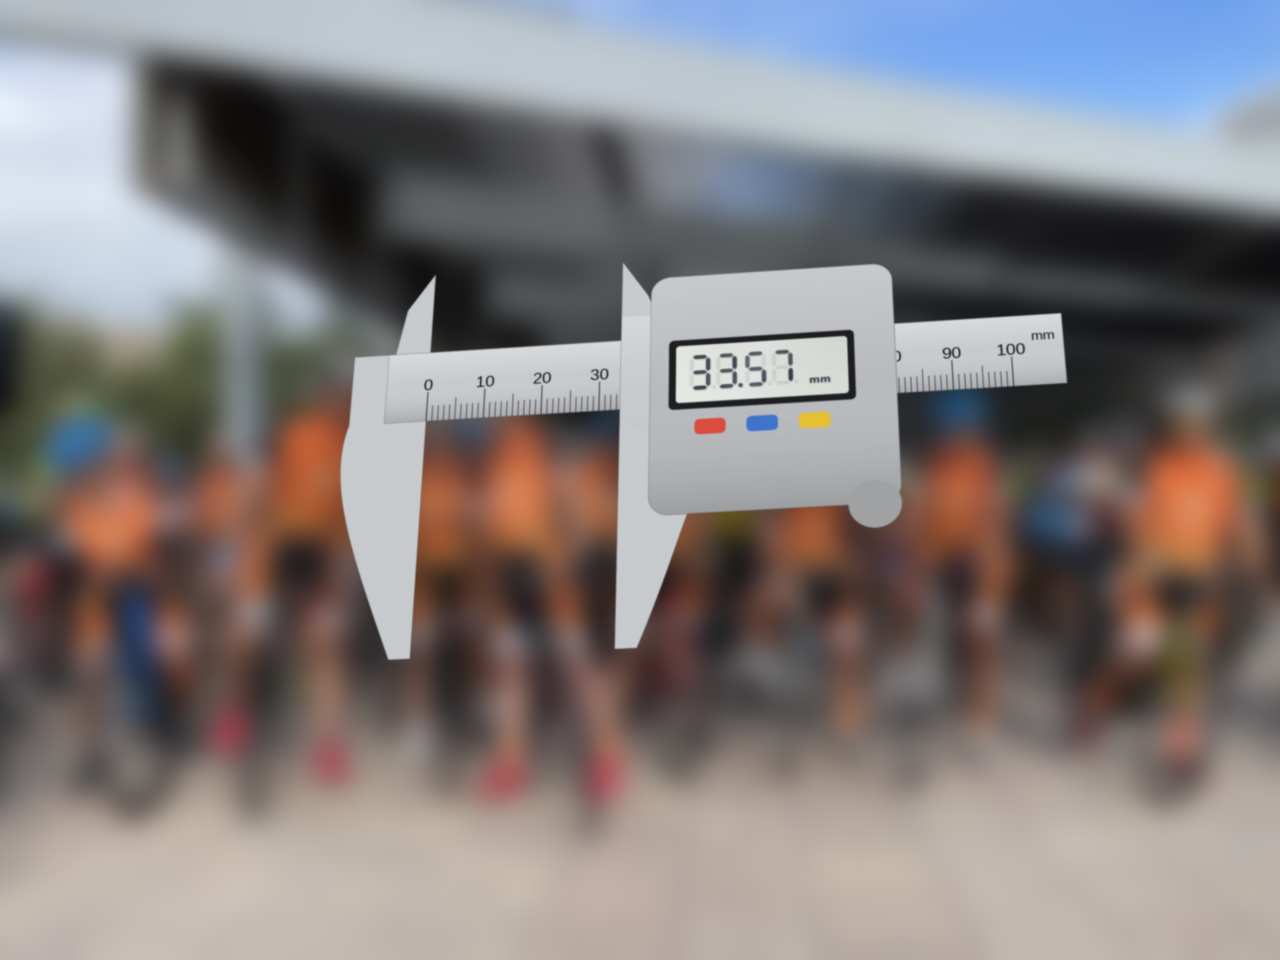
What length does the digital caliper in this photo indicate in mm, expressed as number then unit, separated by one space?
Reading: 33.57 mm
